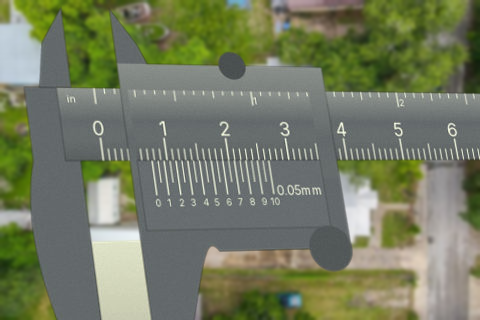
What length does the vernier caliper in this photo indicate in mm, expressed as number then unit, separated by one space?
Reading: 7.6 mm
